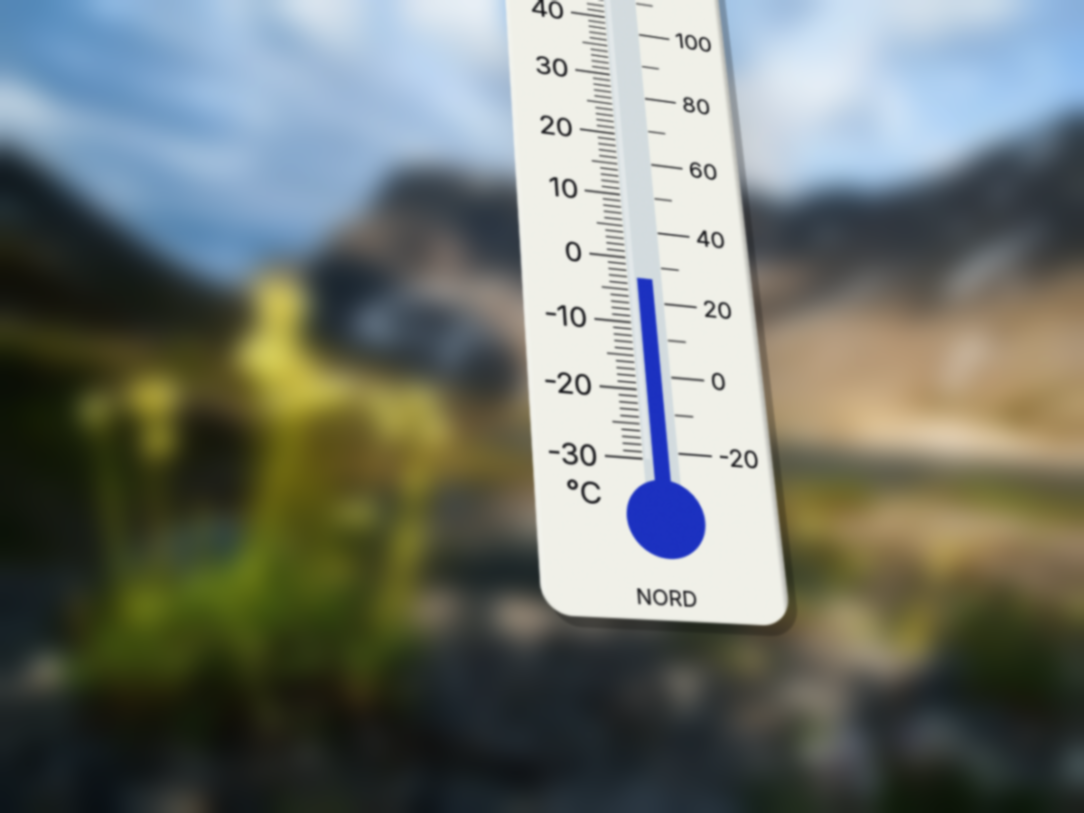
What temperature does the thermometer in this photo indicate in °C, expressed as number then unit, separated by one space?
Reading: -3 °C
